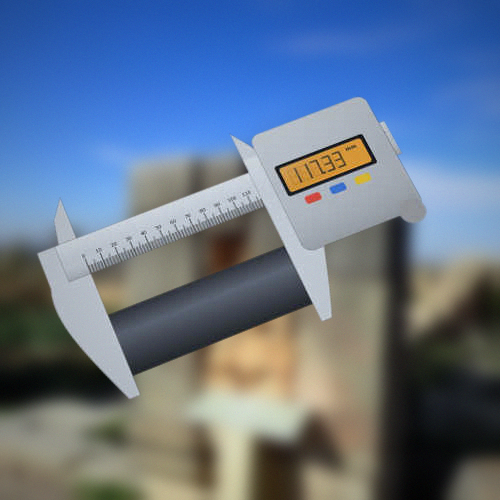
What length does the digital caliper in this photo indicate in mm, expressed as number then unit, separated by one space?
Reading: 117.33 mm
